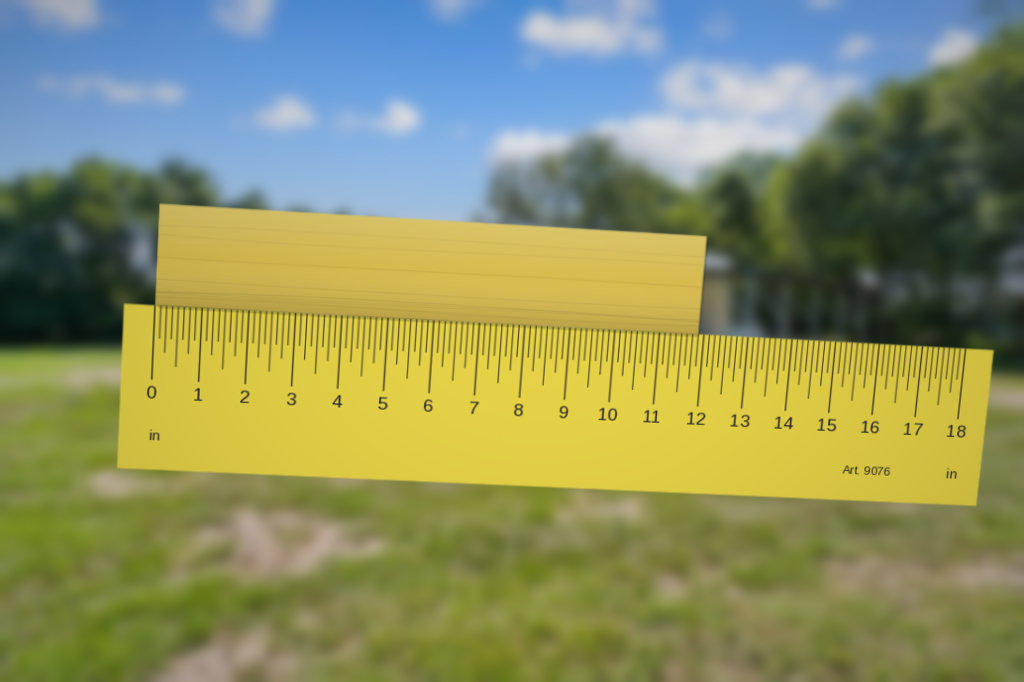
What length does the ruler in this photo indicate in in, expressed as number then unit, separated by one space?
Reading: 11.875 in
